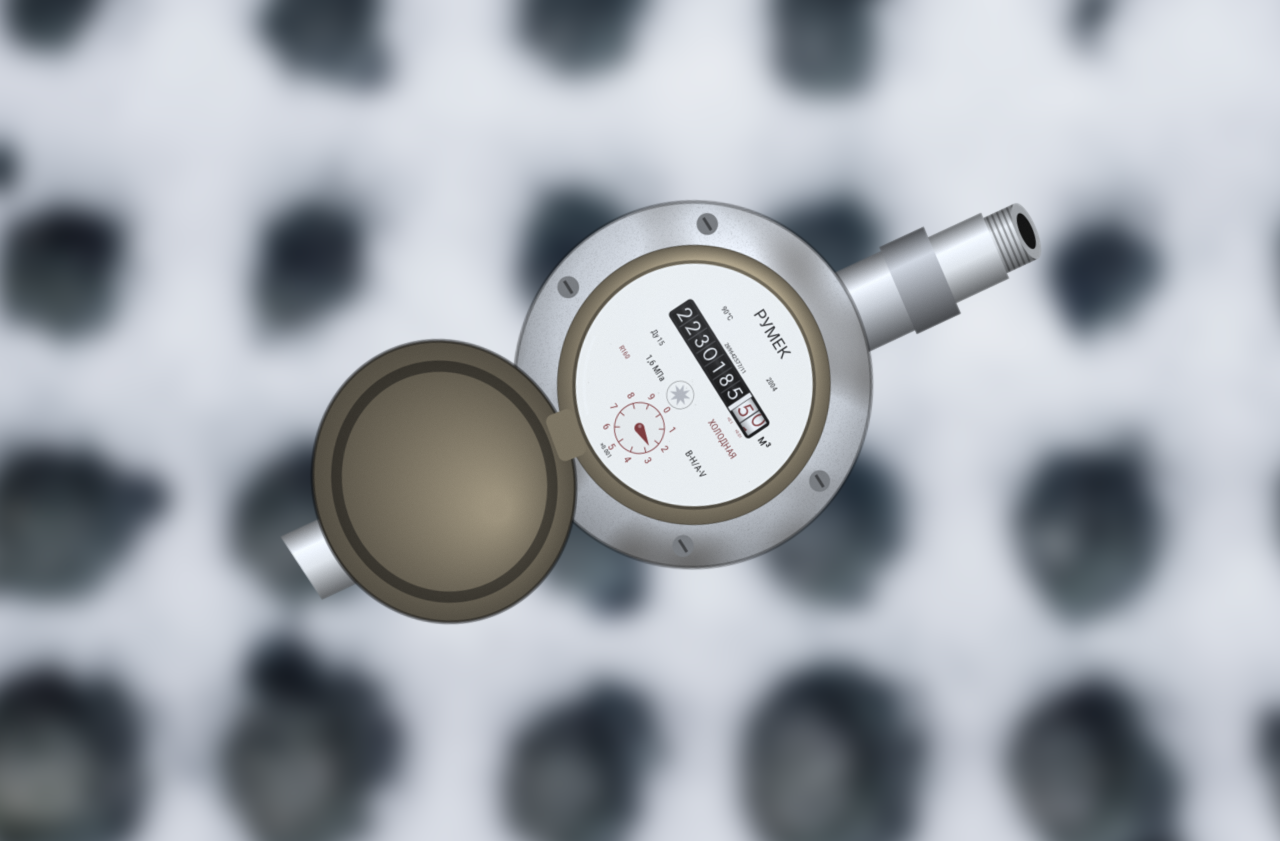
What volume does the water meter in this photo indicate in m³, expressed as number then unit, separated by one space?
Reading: 2230185.502 m³
